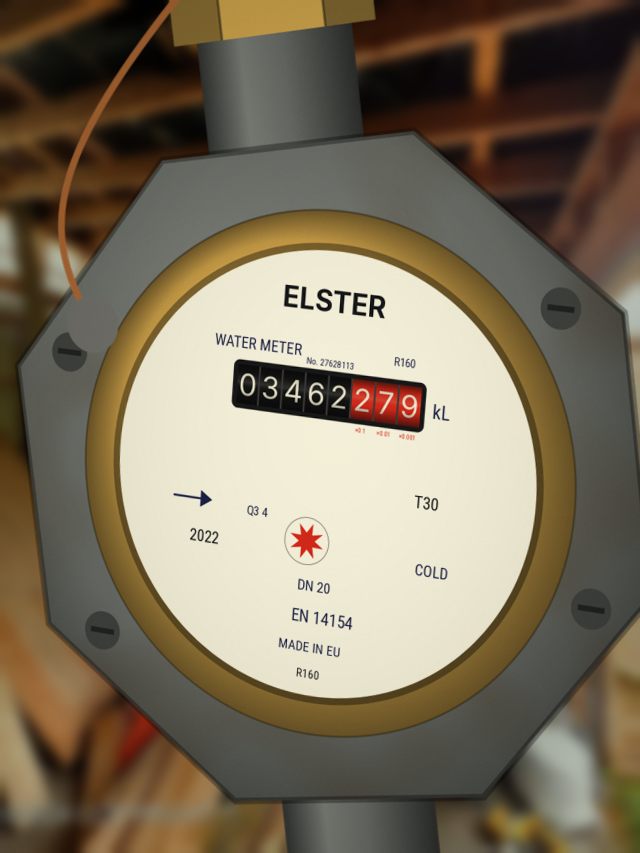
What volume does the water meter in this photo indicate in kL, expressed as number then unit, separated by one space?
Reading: 3462.279 kL
